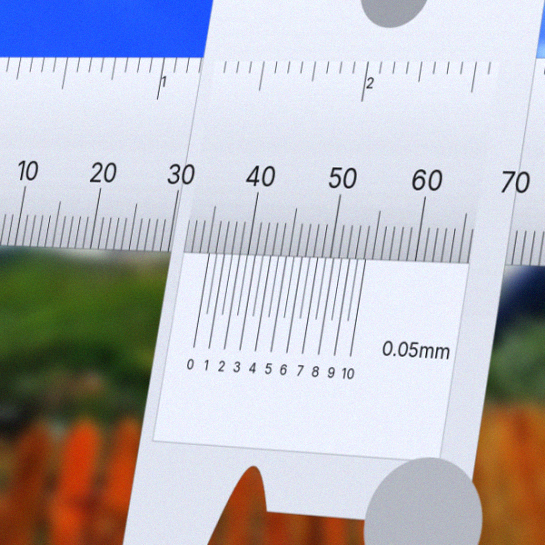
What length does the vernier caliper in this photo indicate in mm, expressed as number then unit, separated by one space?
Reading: 35.2 mm
